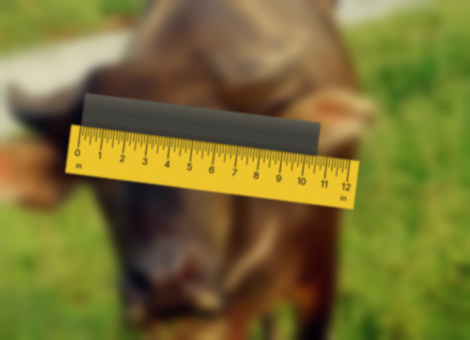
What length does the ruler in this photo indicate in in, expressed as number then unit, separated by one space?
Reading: 10.5 in
